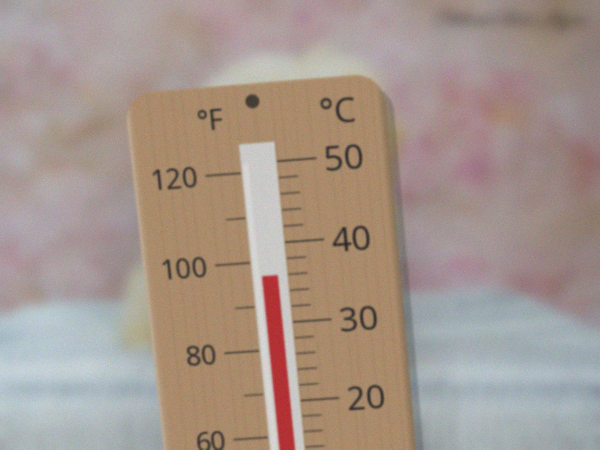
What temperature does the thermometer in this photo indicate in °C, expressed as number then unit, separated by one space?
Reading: 36 °C
